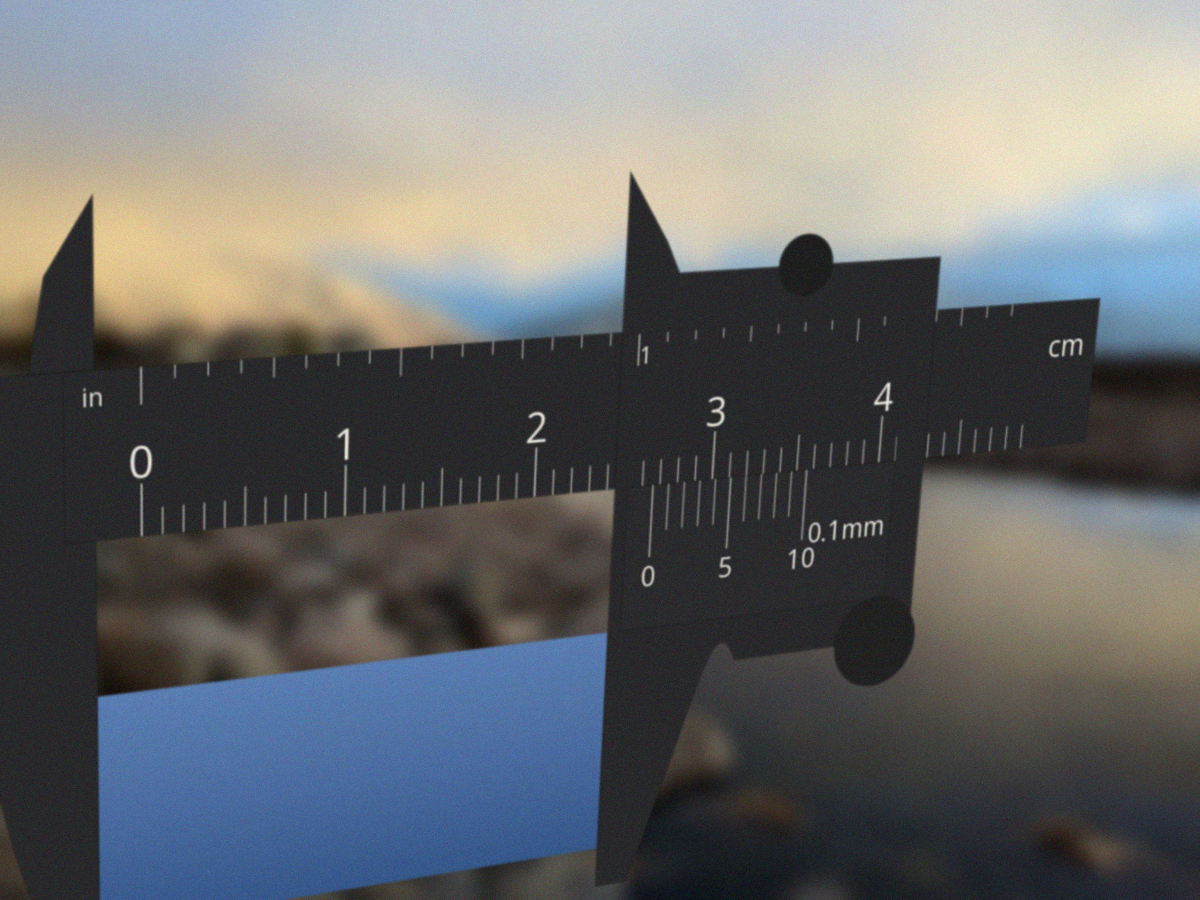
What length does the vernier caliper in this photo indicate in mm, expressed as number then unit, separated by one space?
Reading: 26.6 mm
